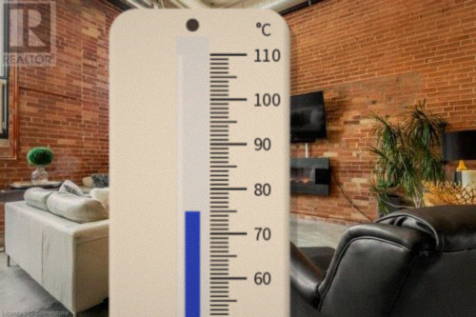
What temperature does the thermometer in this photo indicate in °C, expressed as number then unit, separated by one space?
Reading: 75 °C
